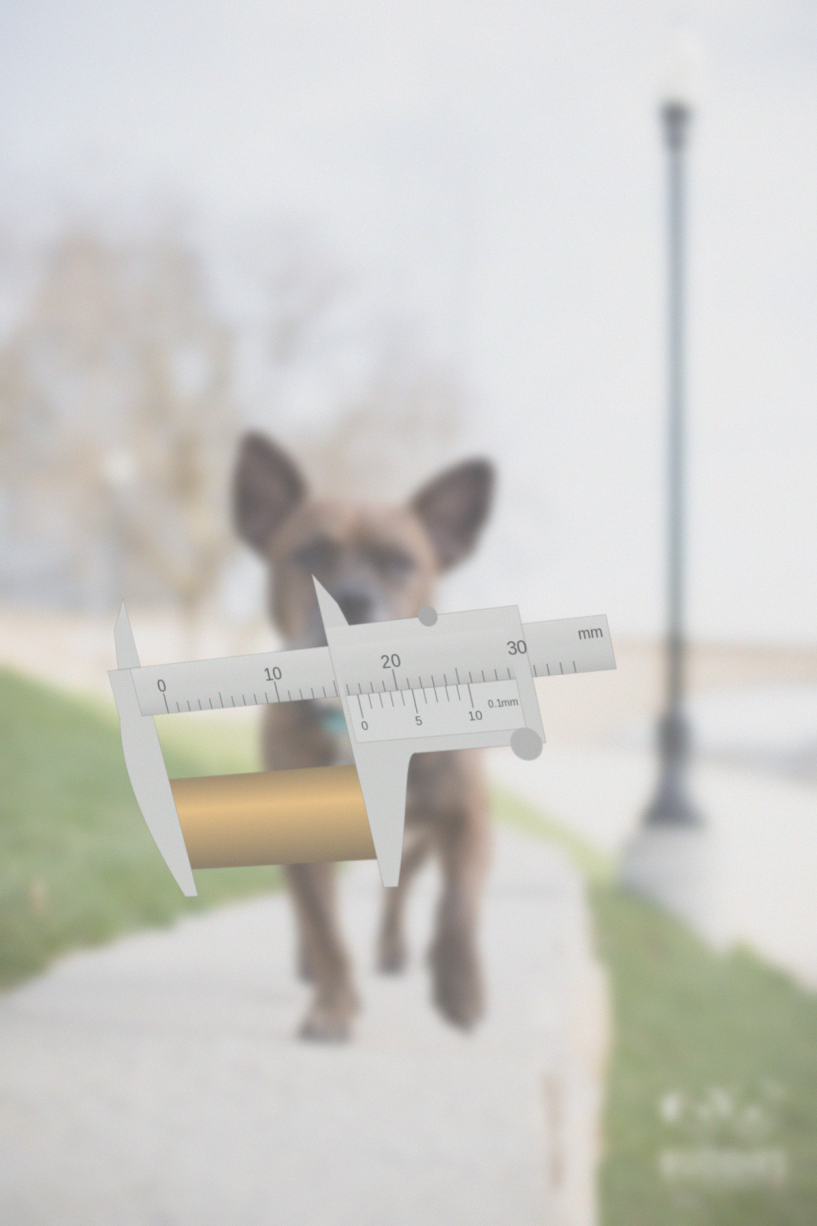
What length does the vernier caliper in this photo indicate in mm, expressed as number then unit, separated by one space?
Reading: 16.7 mm
